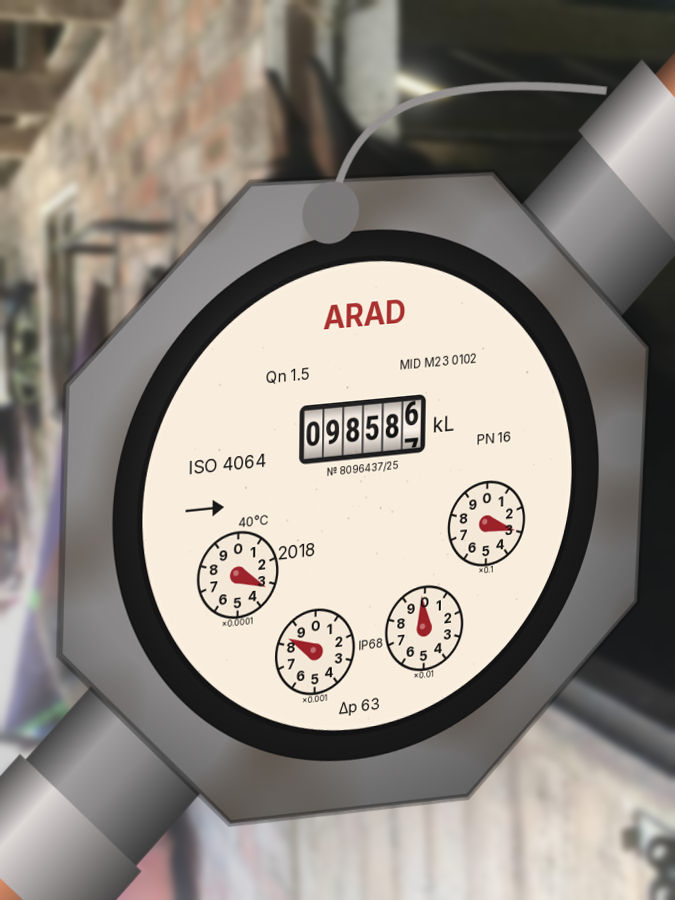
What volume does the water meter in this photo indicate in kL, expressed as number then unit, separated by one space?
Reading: 98586.2983 kL
